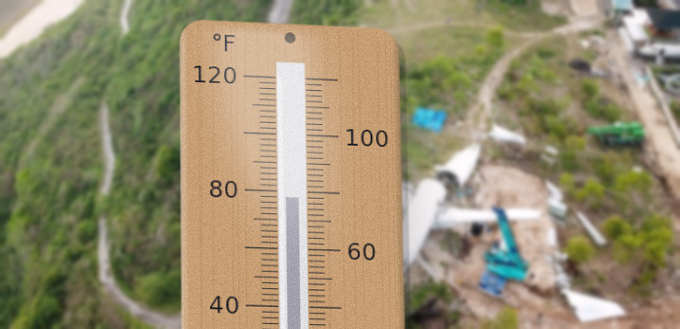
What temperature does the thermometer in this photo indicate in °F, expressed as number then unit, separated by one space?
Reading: 78 °F
